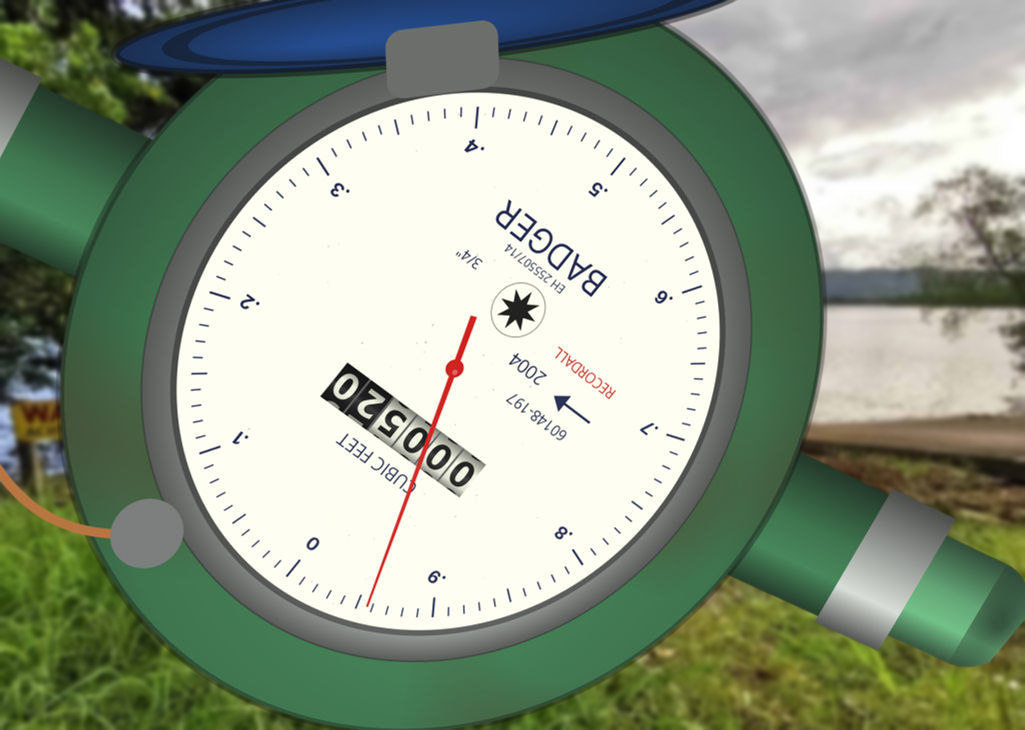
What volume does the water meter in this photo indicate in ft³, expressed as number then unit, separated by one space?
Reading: 519.94 ft³
